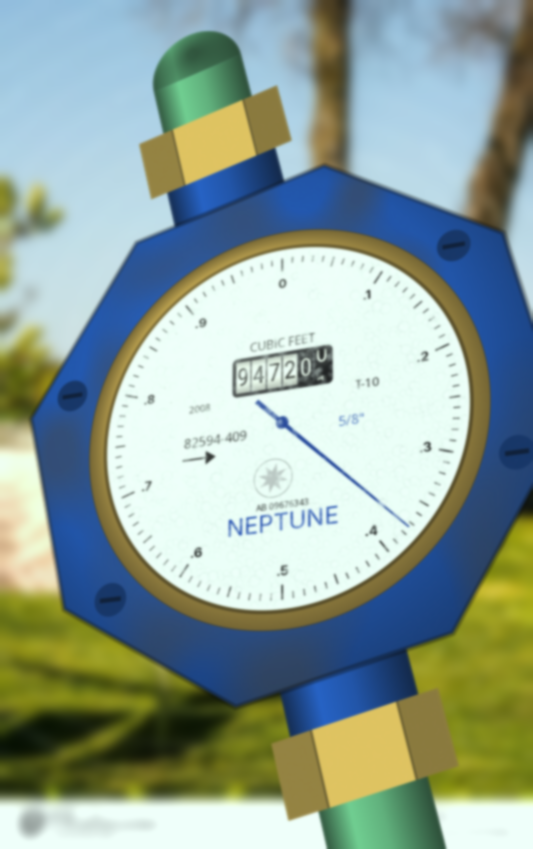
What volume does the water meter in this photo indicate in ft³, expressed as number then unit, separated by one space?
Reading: 947200.37 ft³
